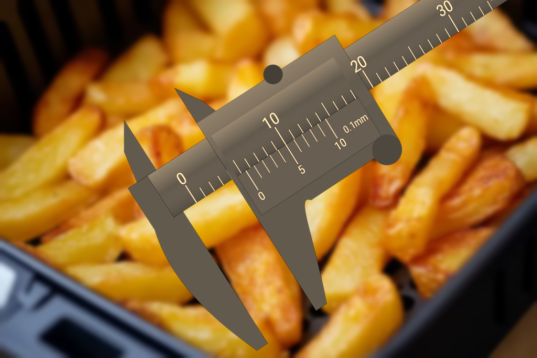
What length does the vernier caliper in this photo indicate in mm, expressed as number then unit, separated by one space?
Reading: 5.5 mm
